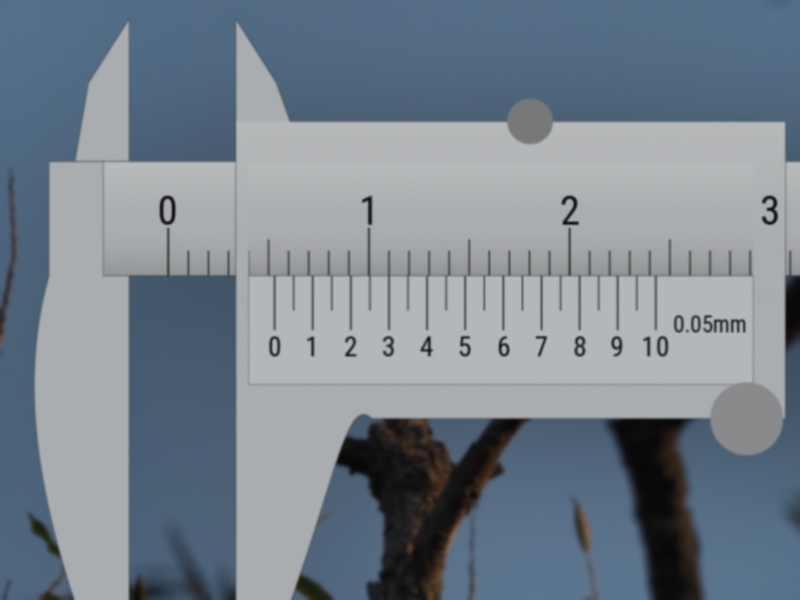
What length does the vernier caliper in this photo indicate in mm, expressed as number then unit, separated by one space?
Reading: 5.3 mm
